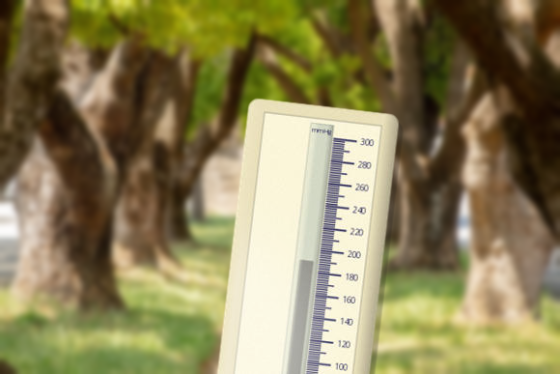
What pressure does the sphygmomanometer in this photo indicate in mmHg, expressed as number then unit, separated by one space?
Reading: 190 mmHg
